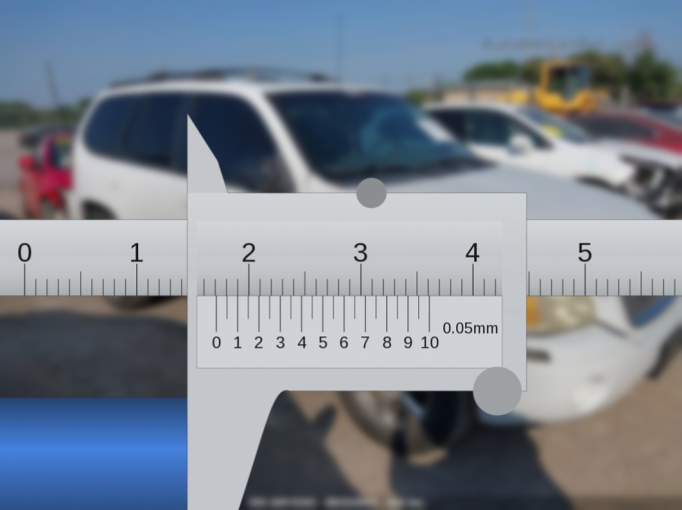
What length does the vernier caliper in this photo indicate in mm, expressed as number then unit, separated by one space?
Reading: 17.1 mm
